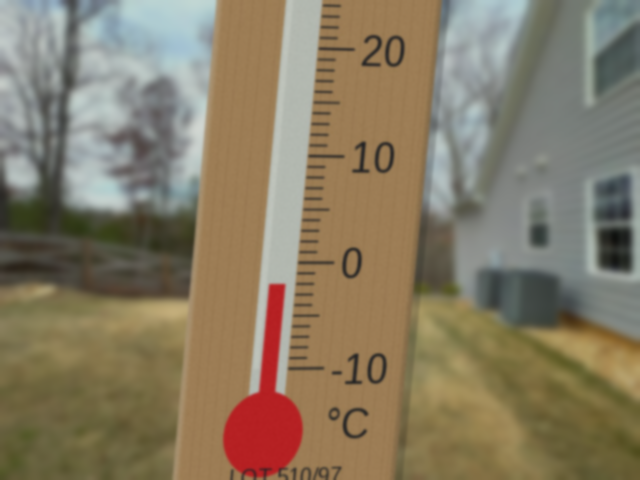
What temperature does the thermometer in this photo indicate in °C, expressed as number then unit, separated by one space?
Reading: -2 °C
